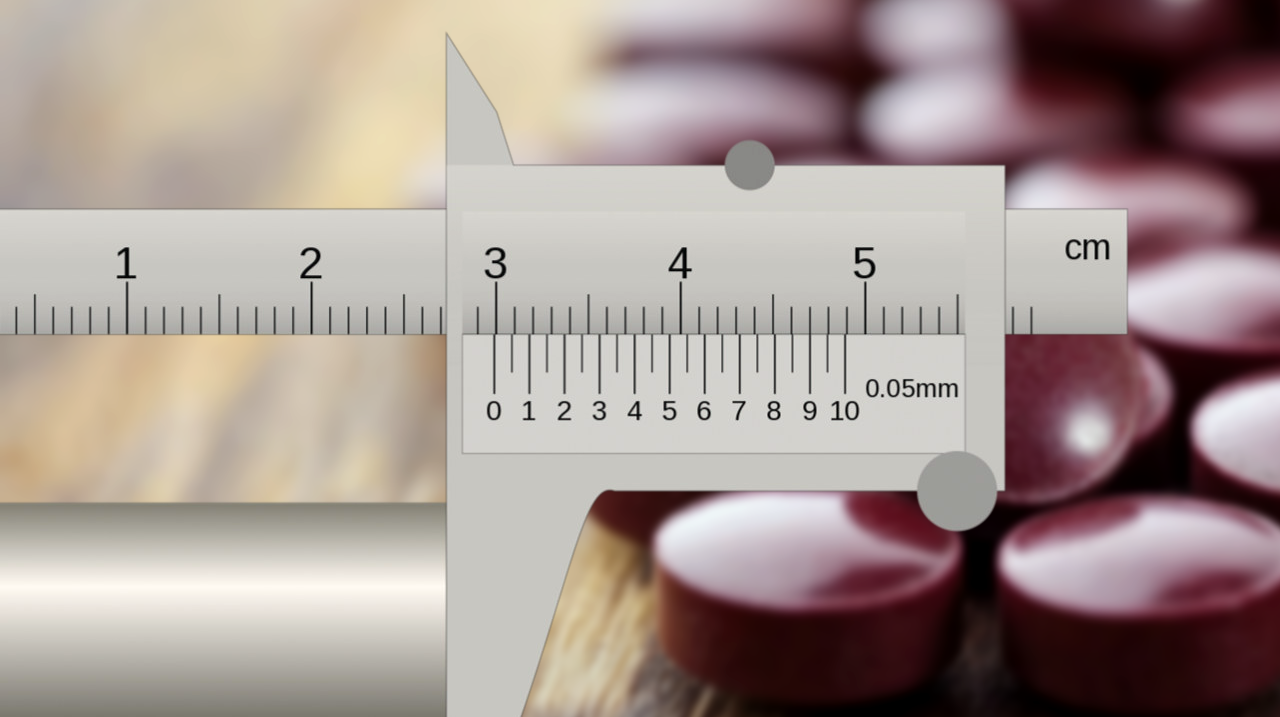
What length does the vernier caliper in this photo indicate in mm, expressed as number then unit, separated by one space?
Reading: 29.9 mm
